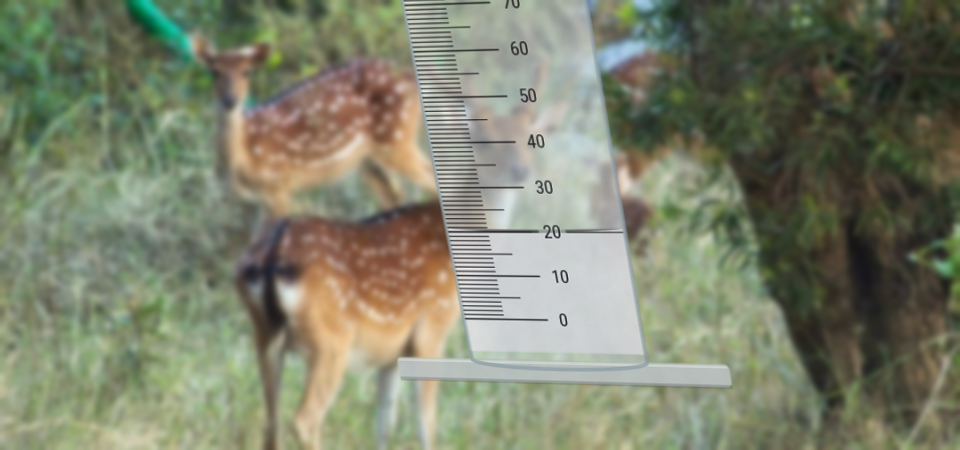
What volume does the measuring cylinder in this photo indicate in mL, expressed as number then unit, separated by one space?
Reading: 20 mL
